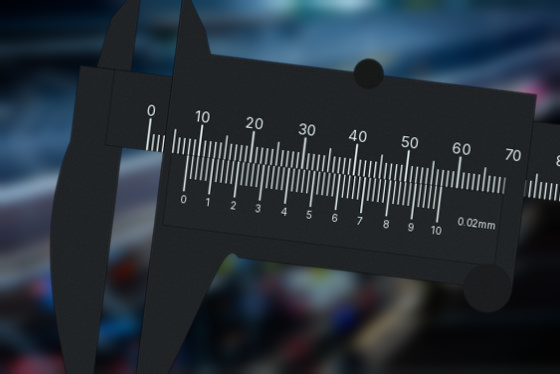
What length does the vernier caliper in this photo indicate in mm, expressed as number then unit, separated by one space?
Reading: 8.0 mm
